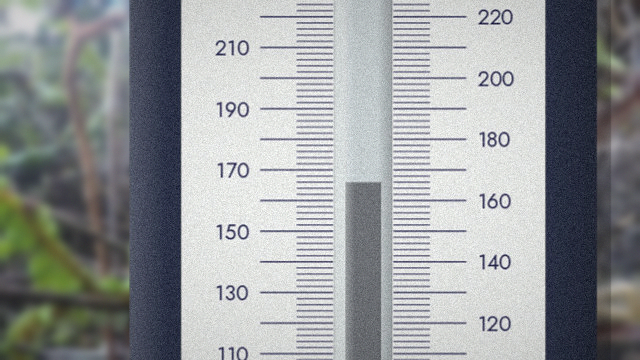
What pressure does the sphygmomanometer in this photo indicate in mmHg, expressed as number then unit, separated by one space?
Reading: 166 mmHg
